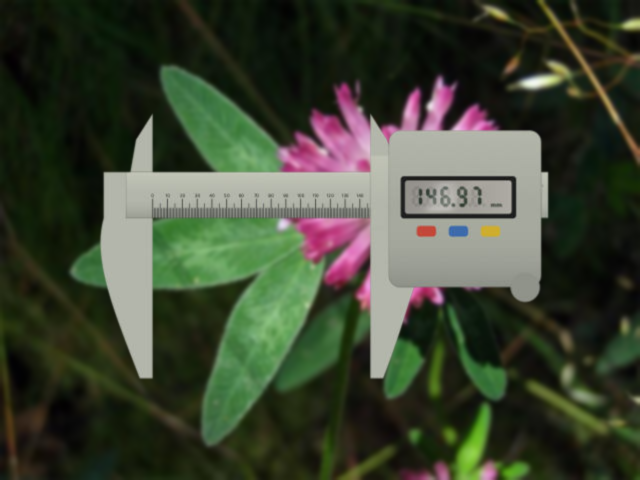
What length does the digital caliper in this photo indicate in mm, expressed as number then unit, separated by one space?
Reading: 146.97 mm
